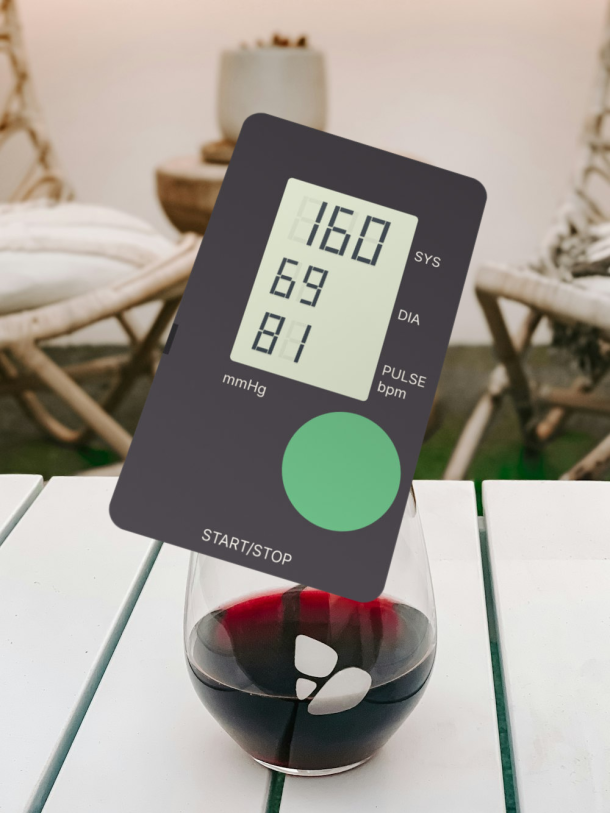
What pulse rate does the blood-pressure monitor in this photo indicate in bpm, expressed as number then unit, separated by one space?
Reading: 81 bpm
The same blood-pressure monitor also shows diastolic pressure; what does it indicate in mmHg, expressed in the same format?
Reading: 69 mmHg
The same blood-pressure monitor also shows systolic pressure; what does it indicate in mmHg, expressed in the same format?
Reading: 160 mmHg
